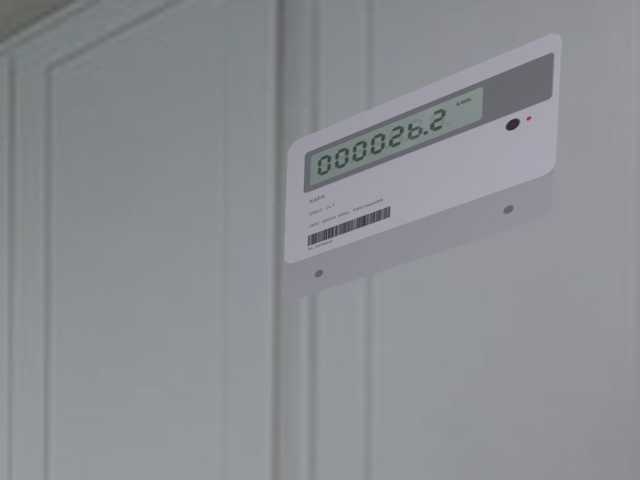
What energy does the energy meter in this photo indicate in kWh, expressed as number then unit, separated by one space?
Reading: 26.2 kWh
